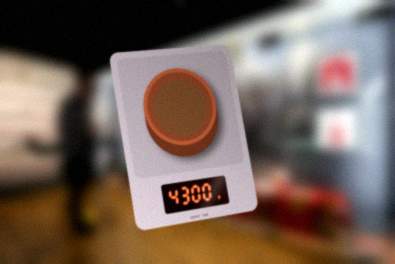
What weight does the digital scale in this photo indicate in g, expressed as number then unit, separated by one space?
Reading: 4300 g
